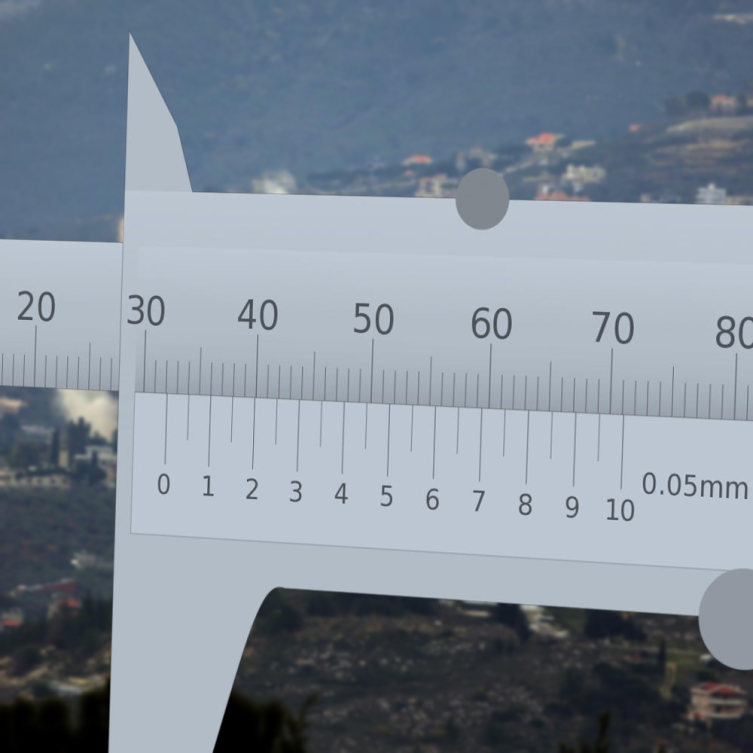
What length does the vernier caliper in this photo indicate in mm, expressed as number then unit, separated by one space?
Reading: 32.1 mm
